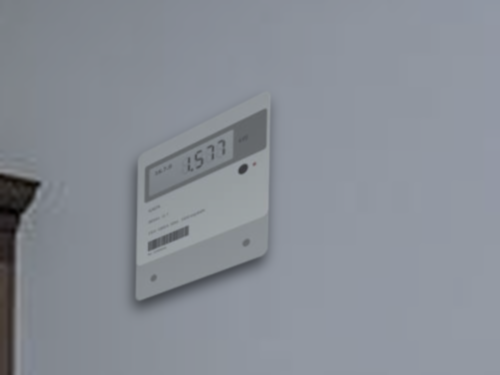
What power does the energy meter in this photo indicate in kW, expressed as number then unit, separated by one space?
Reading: 1.577 kW
